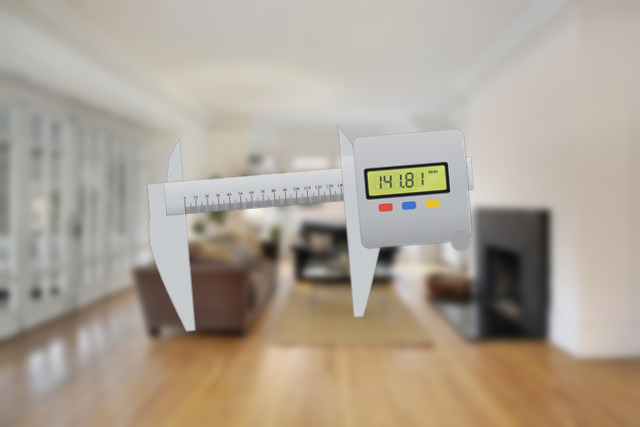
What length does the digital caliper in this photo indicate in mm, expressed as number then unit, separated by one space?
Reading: 141.81 mm
